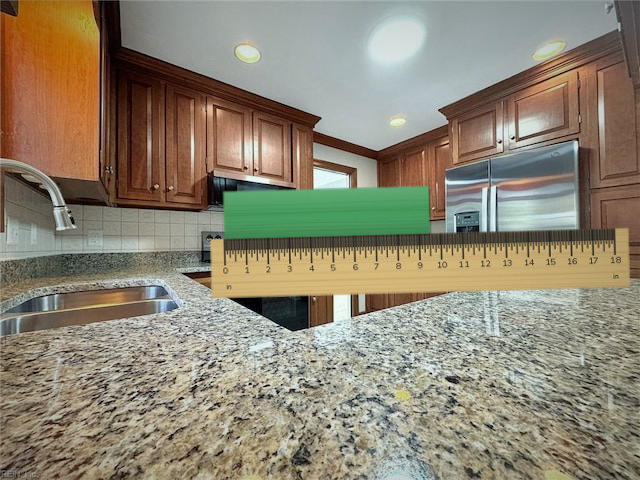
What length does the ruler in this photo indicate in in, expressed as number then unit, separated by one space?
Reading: 9.5 in
